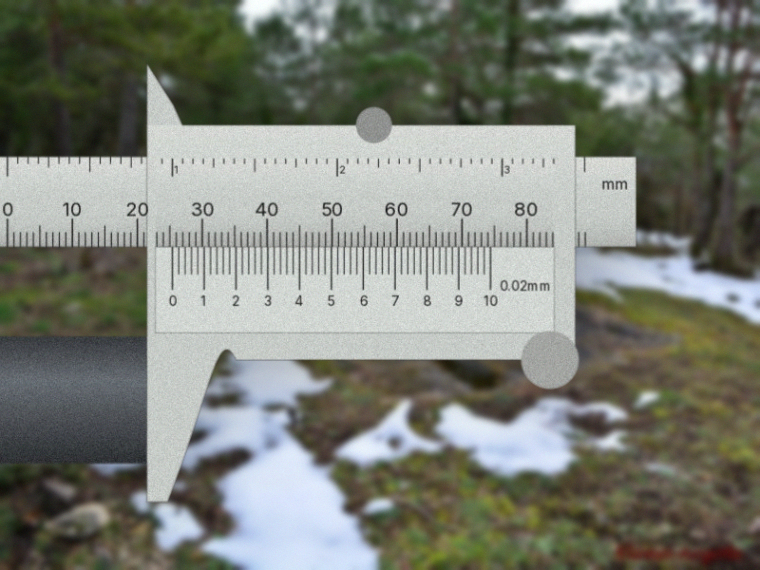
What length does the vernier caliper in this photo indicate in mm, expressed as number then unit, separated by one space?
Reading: 25.4 mm
